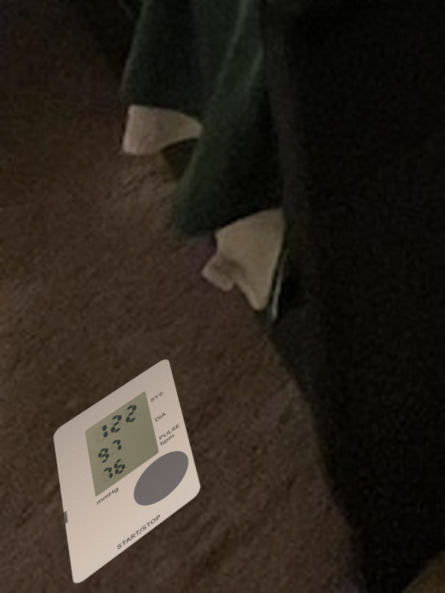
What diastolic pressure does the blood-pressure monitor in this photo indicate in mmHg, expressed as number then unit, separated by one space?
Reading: 97 mmHg
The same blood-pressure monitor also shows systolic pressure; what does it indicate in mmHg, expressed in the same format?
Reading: 122 mmHg
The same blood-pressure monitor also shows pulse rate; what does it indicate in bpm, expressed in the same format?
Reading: 76 bpm
